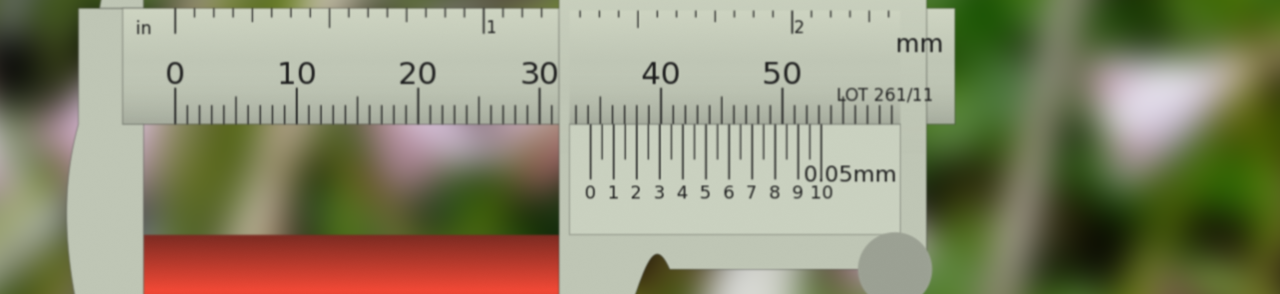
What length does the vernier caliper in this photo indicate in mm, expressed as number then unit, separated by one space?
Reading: 34.2 mm
